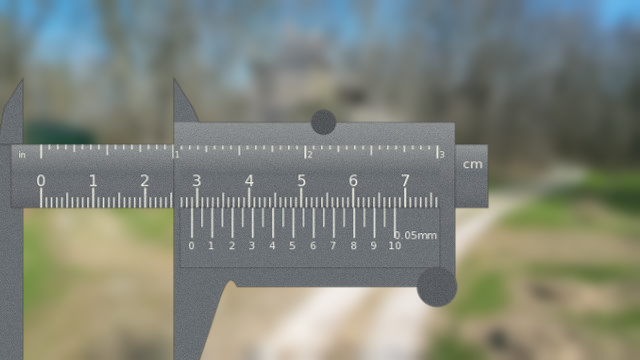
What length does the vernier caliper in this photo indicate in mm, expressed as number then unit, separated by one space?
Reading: 29.0 mm
